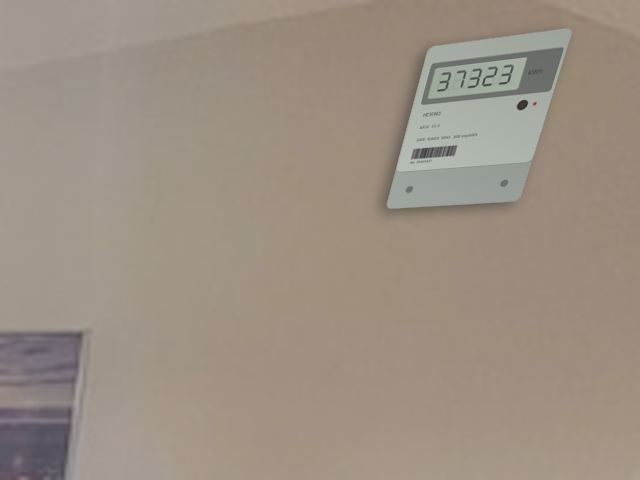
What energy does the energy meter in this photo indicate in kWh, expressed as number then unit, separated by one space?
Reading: 37323 kWh
